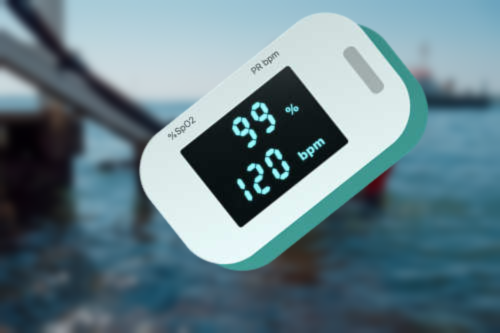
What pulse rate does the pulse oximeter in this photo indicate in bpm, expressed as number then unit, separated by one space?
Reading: 120 bpm
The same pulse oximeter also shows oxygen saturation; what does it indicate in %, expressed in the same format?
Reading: 99 %
